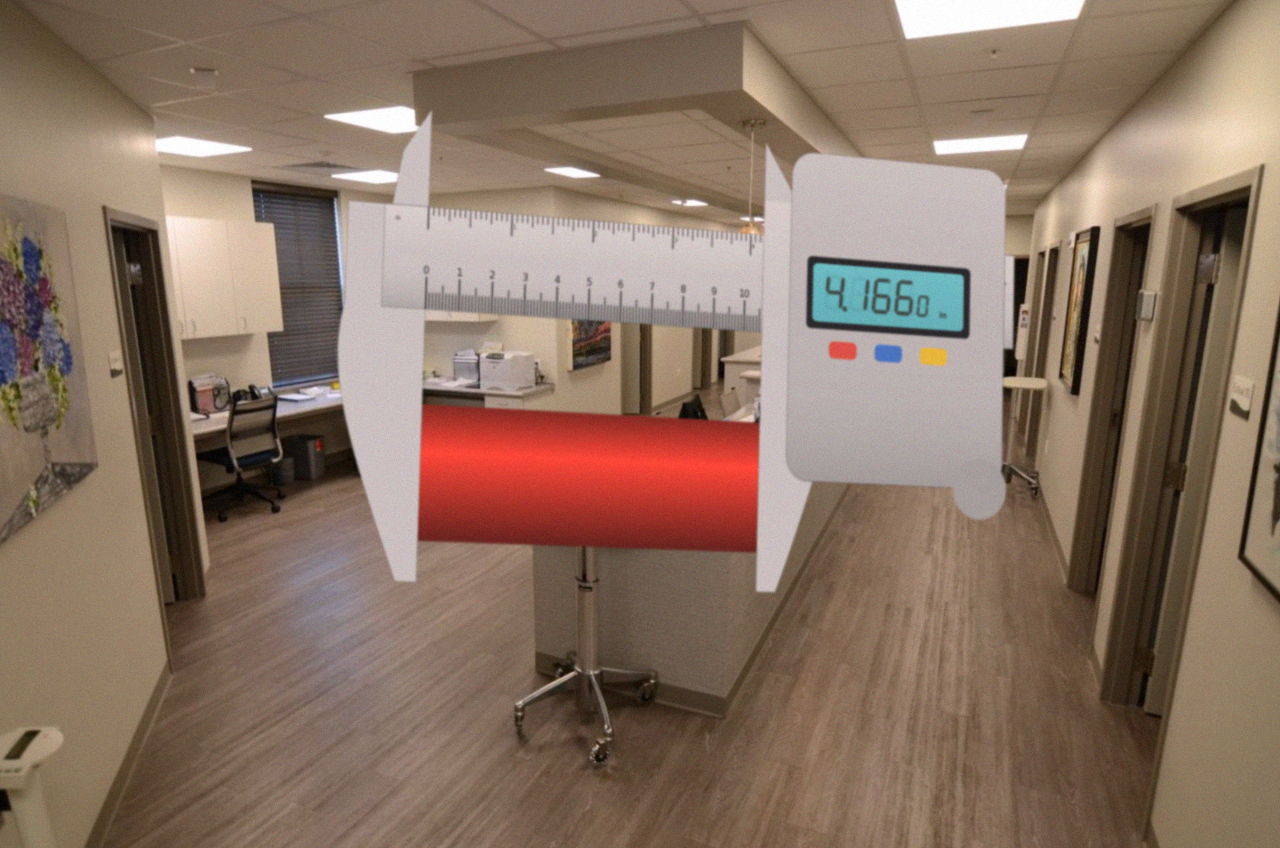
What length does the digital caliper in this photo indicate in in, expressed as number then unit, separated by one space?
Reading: 4.1660 in
